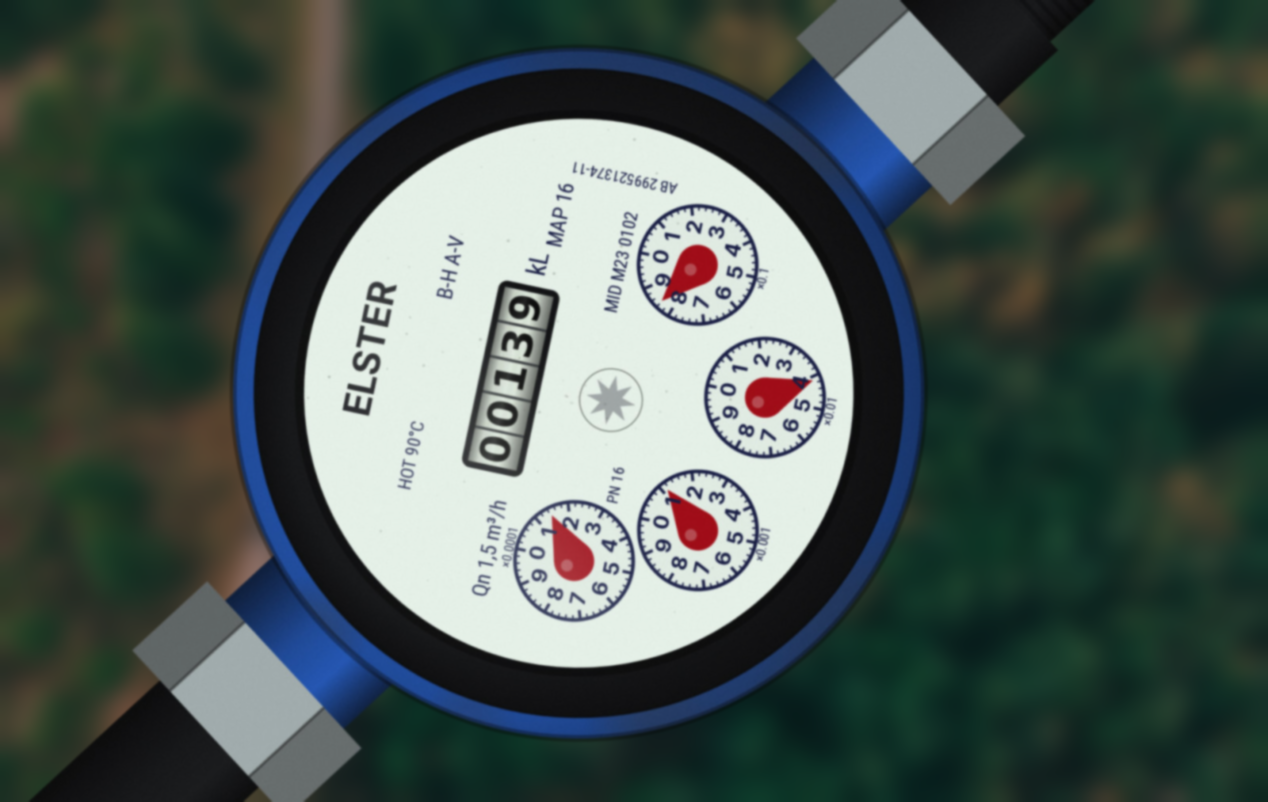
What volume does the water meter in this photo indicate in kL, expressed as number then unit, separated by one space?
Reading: 139.8411 kL
